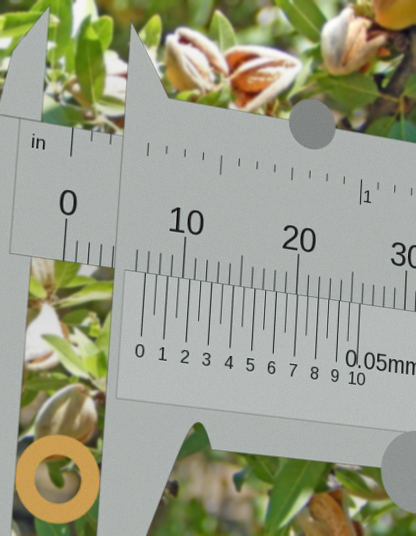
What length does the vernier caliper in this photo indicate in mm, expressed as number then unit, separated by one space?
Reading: 6.8 mm
